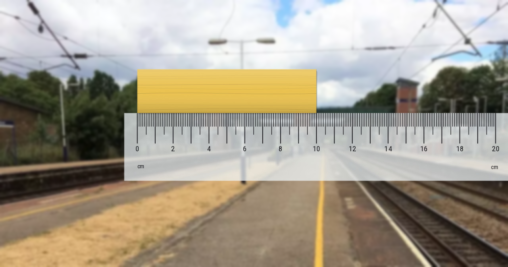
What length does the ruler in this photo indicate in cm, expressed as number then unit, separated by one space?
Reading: 10 cm
